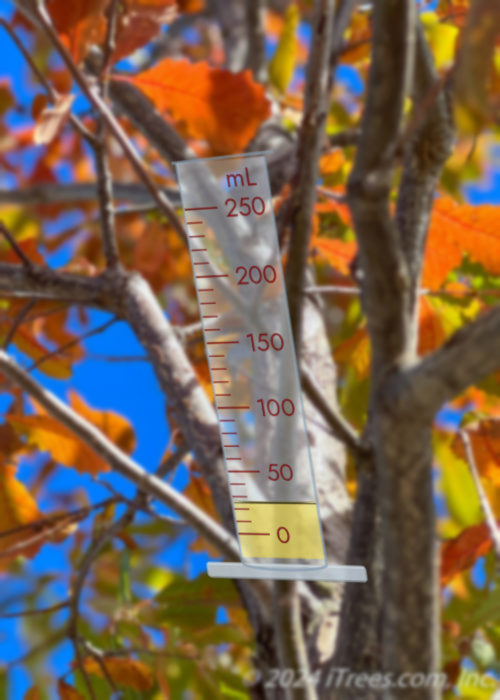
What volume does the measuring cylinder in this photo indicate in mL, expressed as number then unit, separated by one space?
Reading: 25 mL
